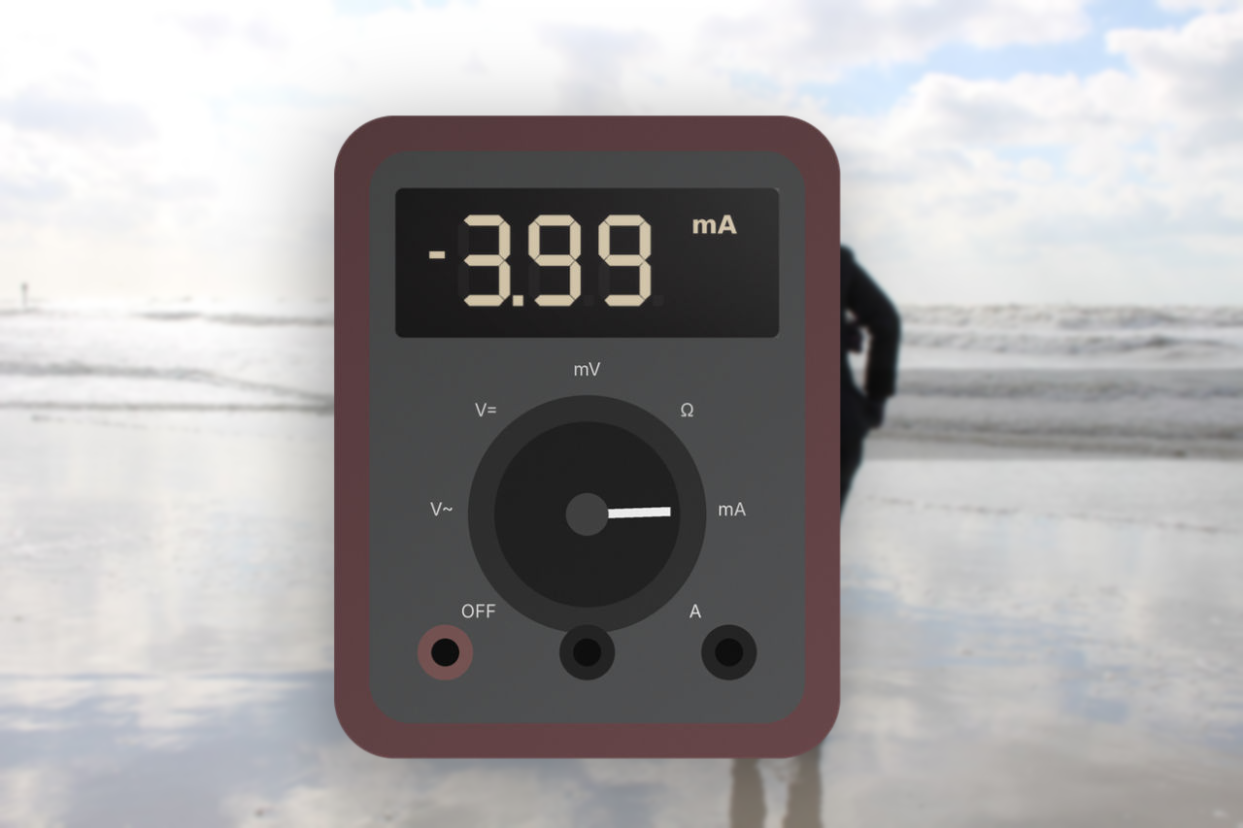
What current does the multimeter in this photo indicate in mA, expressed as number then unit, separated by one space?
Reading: -3.99 mA
